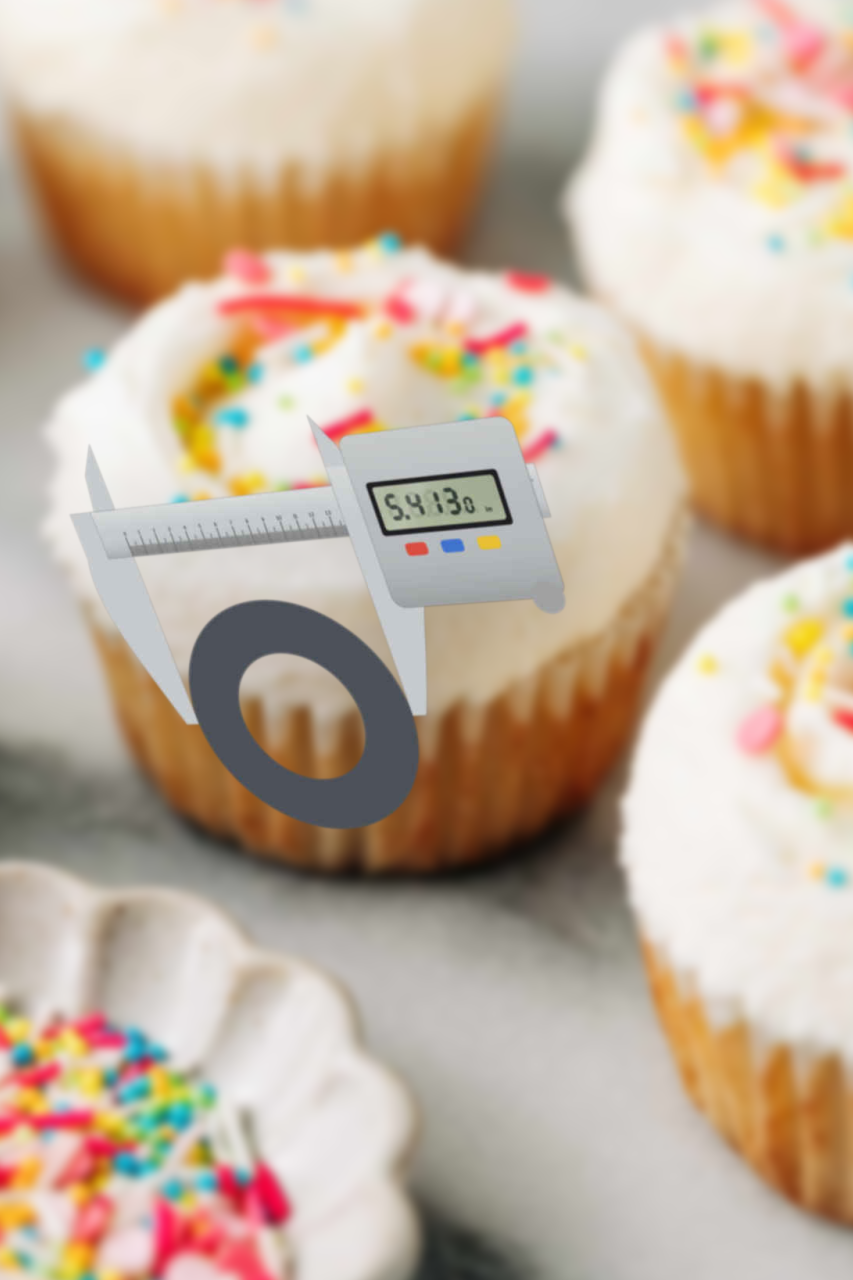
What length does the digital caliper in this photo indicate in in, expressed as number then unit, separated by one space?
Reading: 5.4130 in
